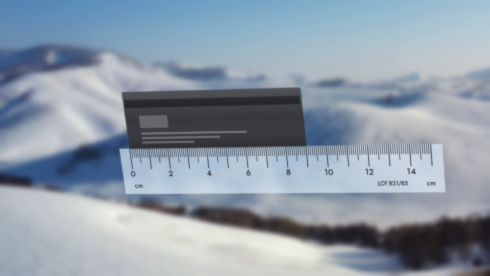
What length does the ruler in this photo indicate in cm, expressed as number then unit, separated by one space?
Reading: 9 cm
